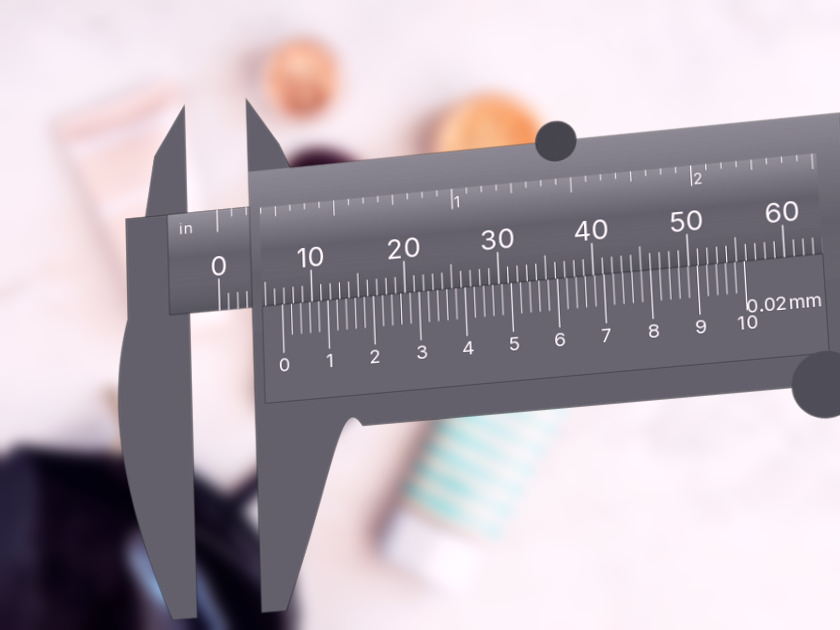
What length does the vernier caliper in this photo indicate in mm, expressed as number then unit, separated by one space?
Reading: 6.8 mm
